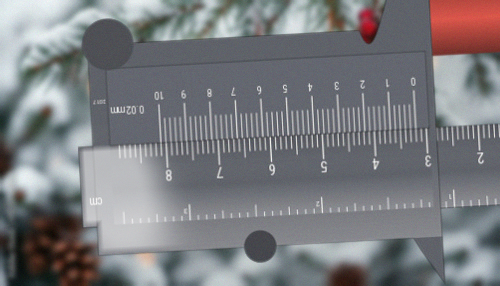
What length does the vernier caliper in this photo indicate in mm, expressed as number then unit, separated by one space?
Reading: 32.0 mm
